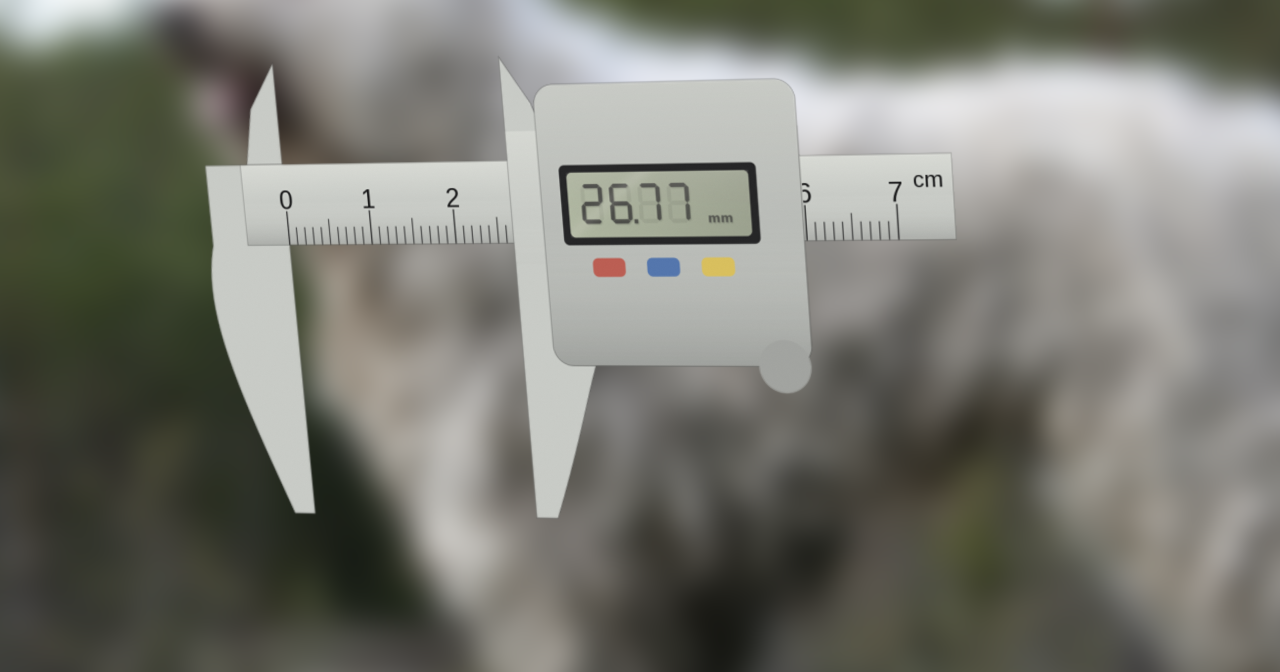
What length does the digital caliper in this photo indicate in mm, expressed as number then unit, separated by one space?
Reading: 26.77 mm
